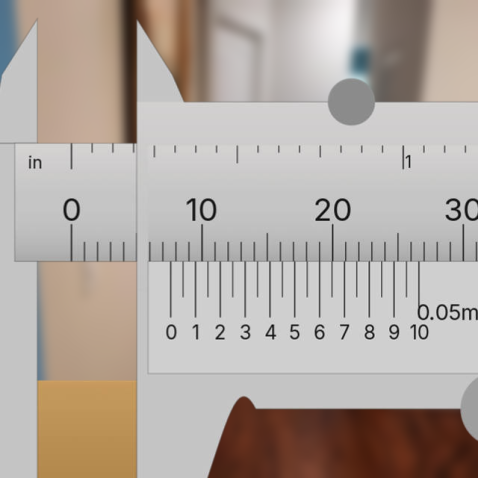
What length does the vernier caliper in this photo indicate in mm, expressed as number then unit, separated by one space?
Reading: 7.6 mm
